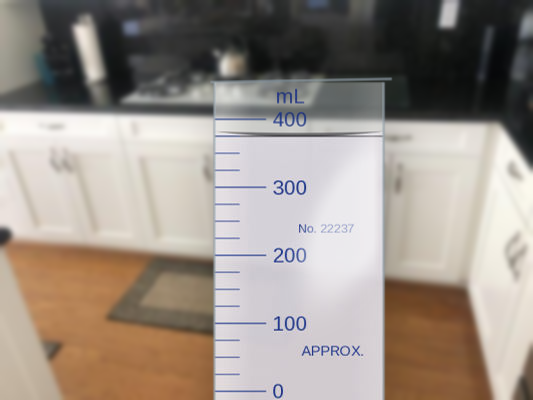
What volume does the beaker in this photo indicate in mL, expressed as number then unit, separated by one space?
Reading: 375 mL
